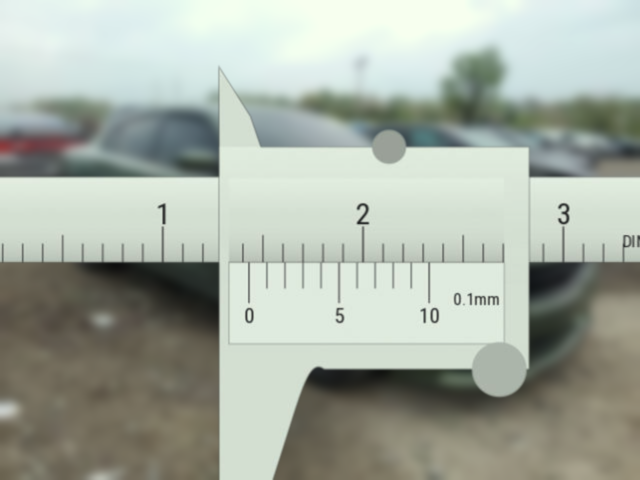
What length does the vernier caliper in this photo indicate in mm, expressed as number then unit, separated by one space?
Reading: 14.3 mm
